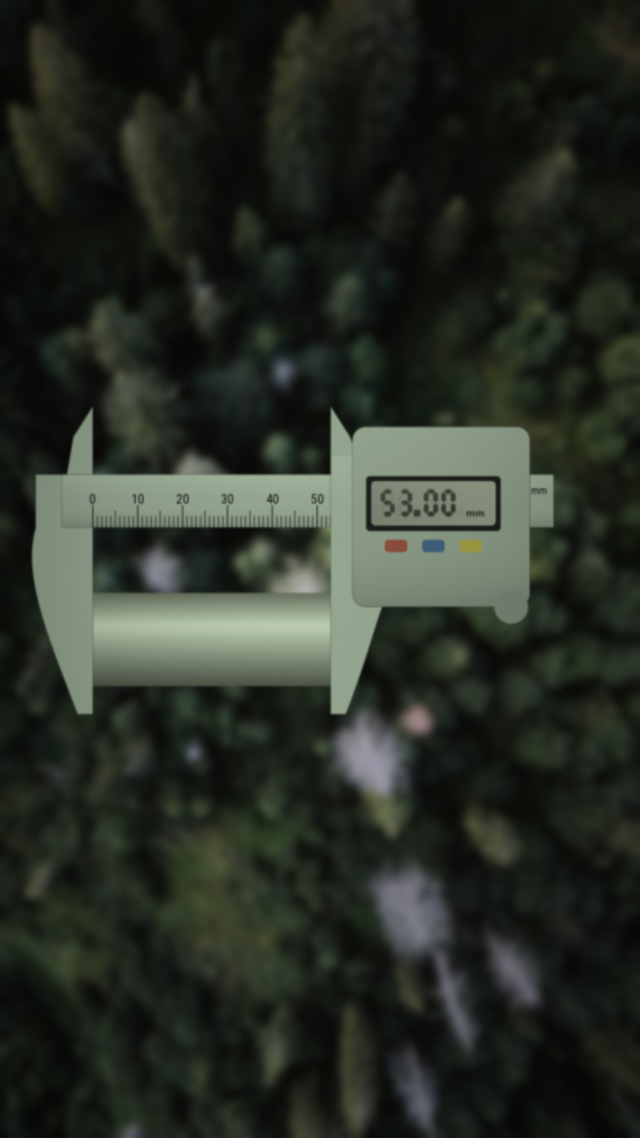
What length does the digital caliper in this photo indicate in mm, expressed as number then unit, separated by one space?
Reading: 53.00 mm
